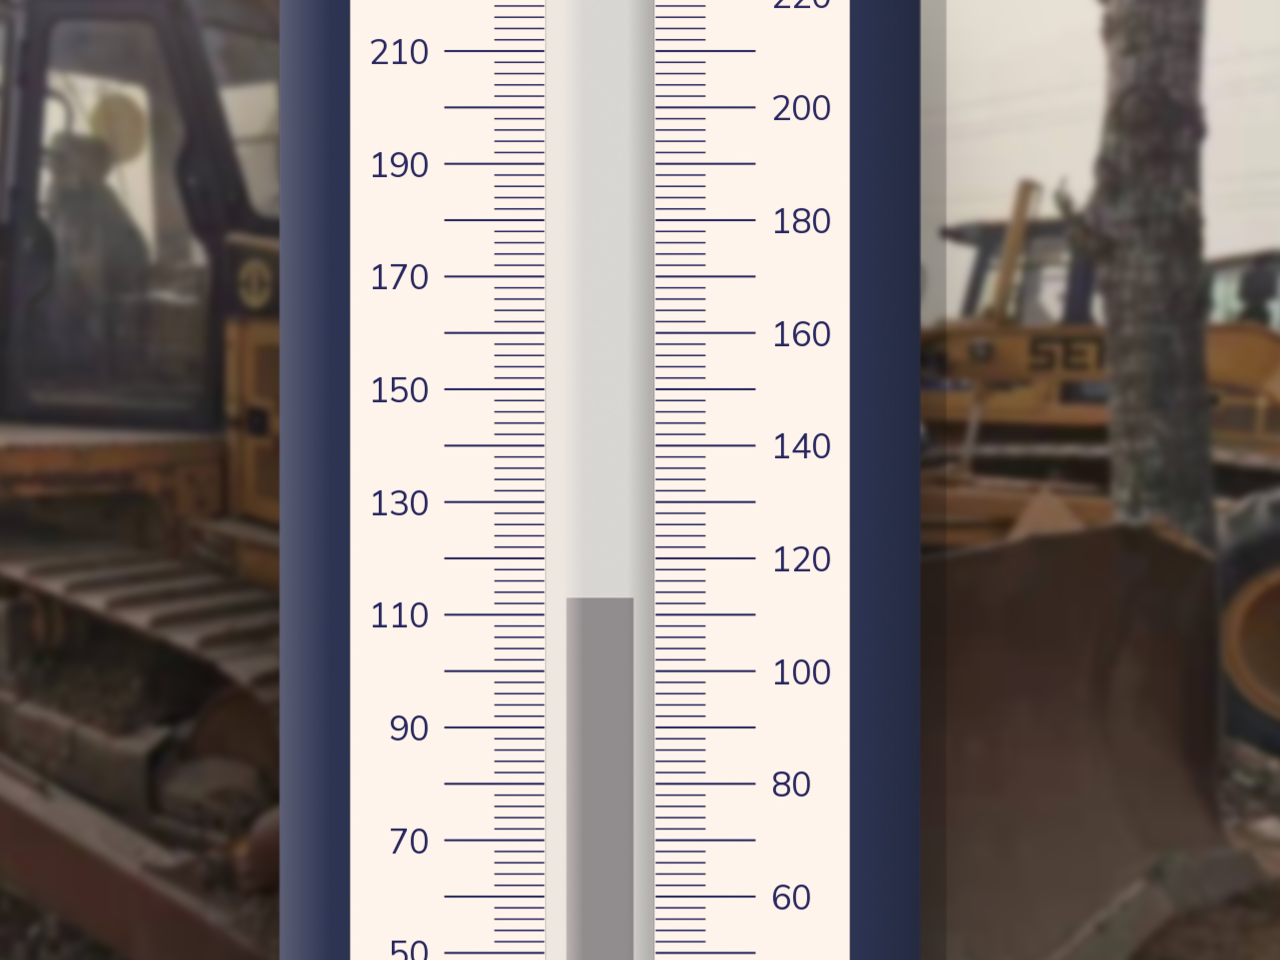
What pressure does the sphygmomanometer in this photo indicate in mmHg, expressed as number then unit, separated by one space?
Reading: 113 mmHg
